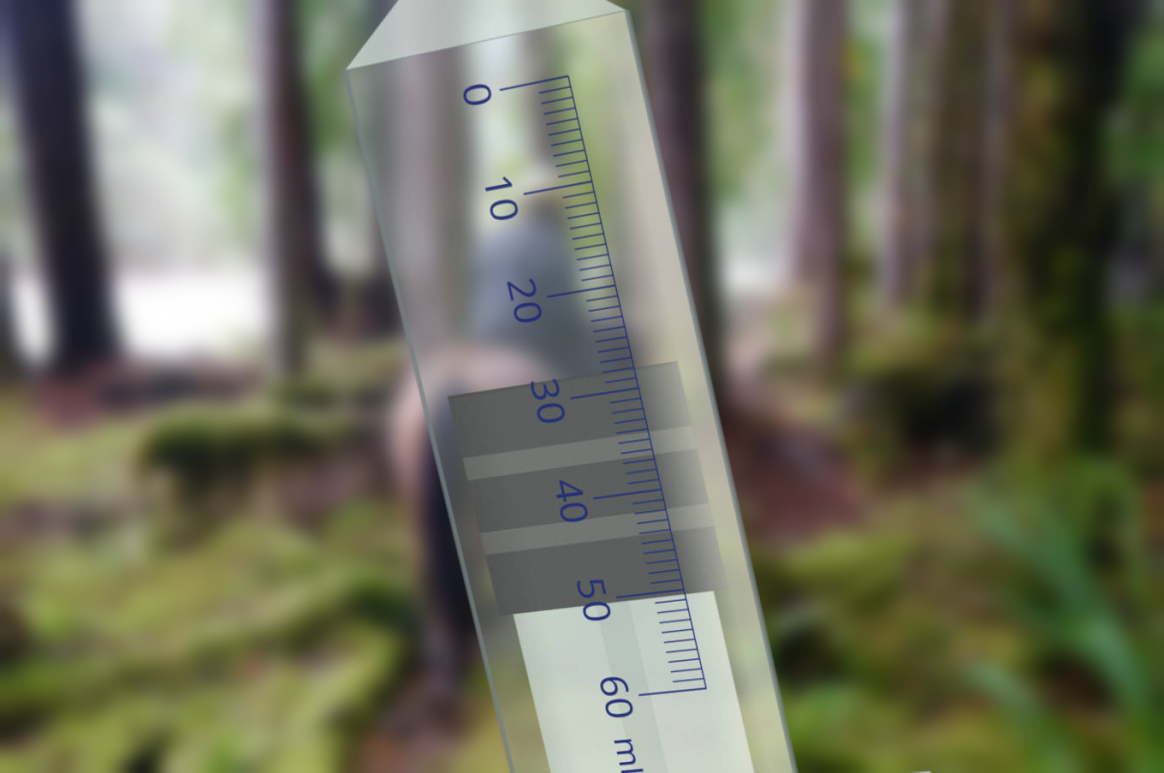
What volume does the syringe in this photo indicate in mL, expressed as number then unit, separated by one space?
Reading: 28 mL
